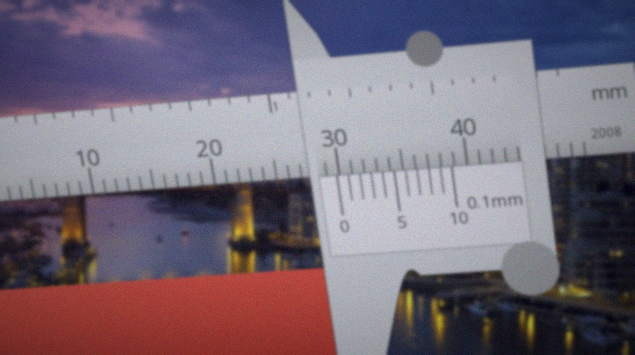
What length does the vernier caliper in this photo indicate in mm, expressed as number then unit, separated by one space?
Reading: 29.8 mm
